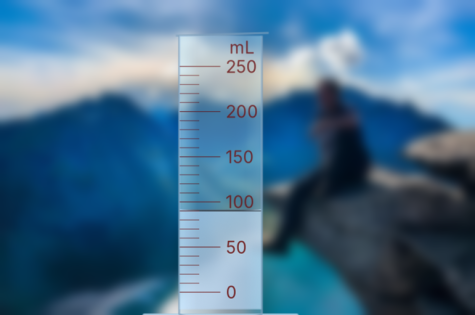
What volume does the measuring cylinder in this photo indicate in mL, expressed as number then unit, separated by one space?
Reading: 90 mL
